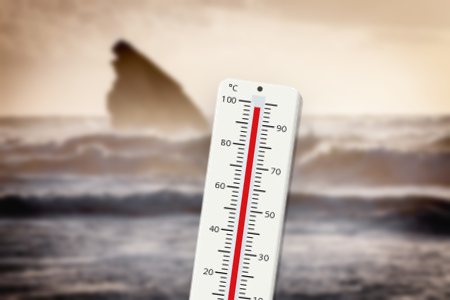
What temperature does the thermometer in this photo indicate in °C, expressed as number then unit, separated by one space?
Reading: 98 °C
